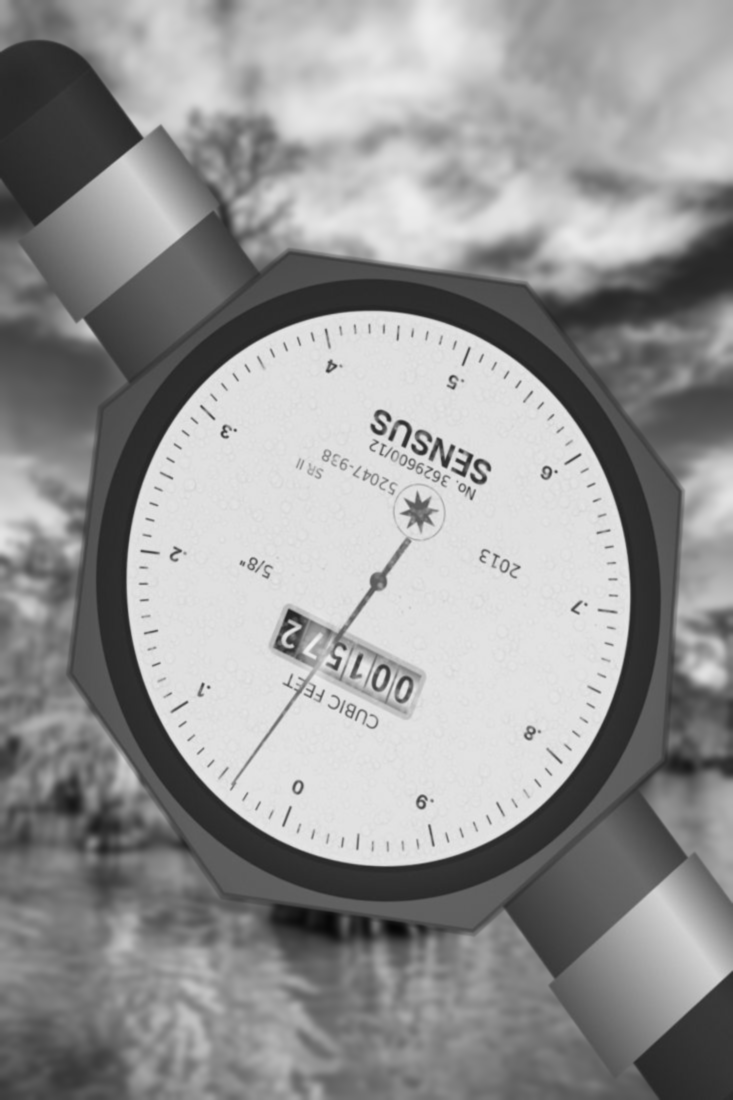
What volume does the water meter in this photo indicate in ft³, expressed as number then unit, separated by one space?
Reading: 1572.04 ft³
